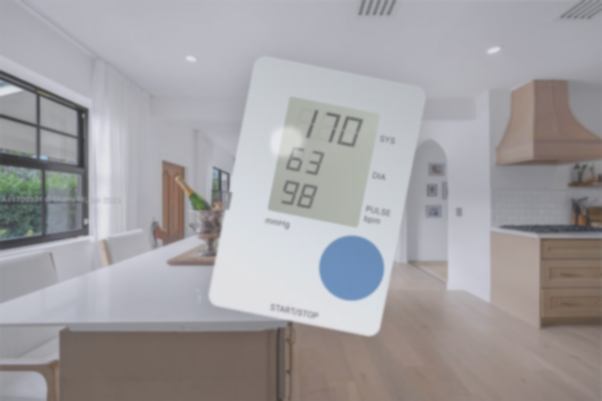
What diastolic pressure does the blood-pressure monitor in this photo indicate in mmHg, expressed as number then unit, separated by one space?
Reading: 63 mmHg
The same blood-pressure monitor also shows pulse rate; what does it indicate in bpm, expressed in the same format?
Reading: 98 bpm
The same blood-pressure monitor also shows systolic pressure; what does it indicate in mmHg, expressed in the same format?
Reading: 170 mmHg
